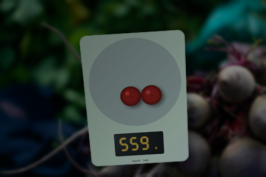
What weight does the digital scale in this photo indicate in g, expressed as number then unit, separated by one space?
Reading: 559 g
